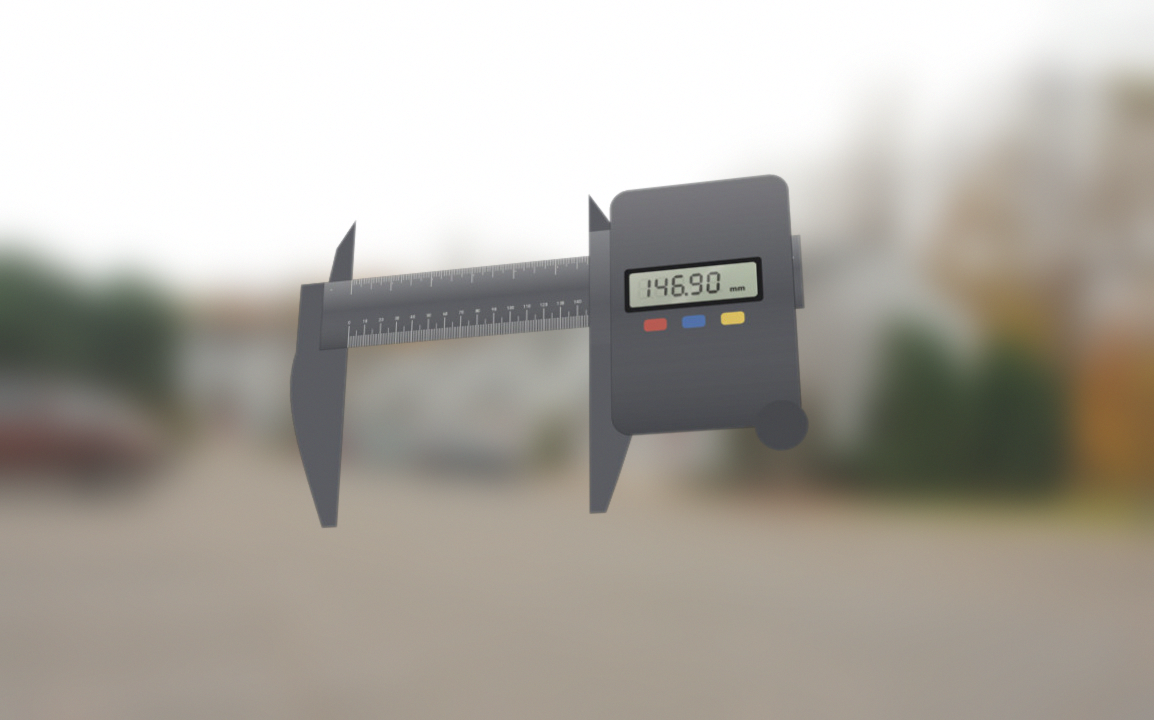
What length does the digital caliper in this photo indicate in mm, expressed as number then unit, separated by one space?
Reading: 146.90 mm
